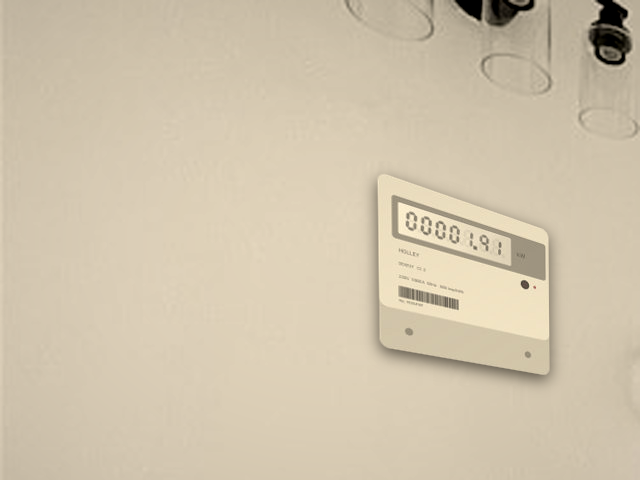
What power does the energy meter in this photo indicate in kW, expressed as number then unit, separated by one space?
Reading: 1.91 kW
